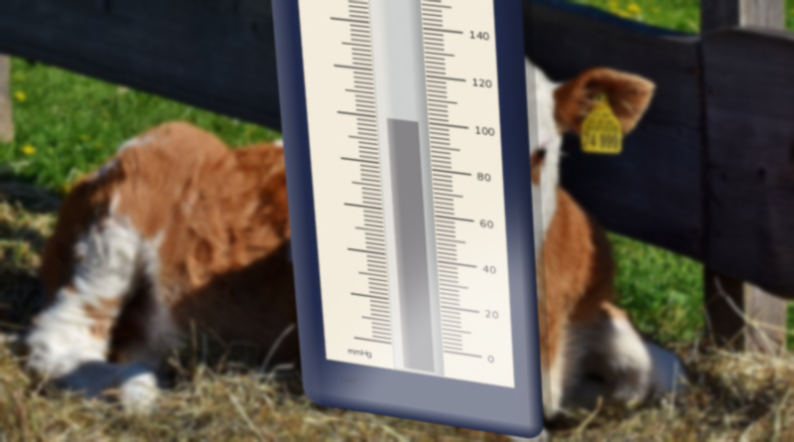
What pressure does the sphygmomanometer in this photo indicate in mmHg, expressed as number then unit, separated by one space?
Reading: 100 mmHg
